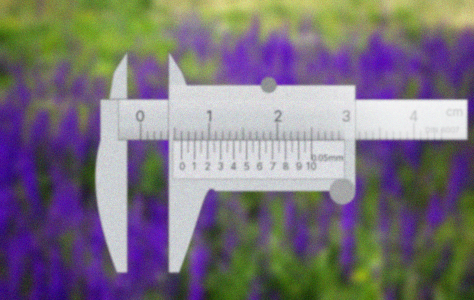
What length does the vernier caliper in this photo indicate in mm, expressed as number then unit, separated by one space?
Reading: 6.0 mm
